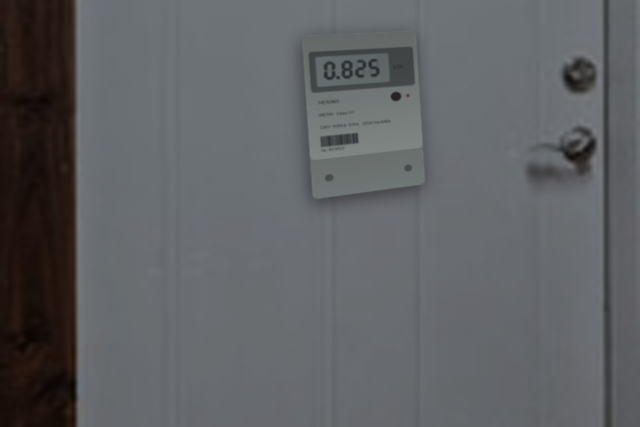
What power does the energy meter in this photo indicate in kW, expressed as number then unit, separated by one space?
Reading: 0.825 kW
